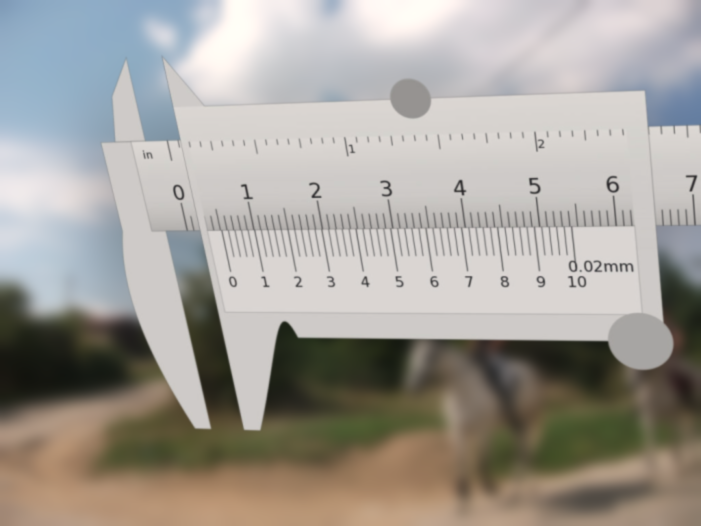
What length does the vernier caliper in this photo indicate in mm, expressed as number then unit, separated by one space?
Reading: 5.2 mm
